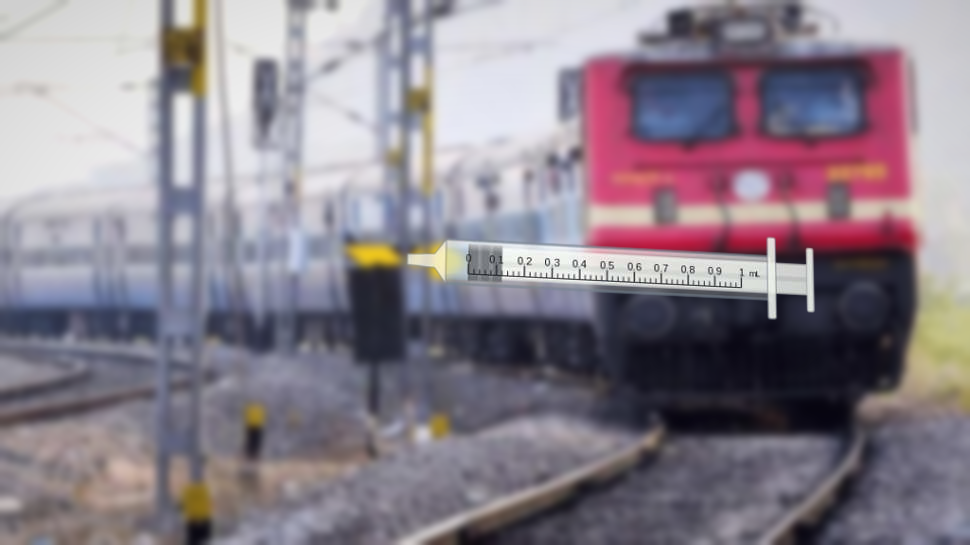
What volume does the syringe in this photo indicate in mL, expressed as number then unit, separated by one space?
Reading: 0 mL
